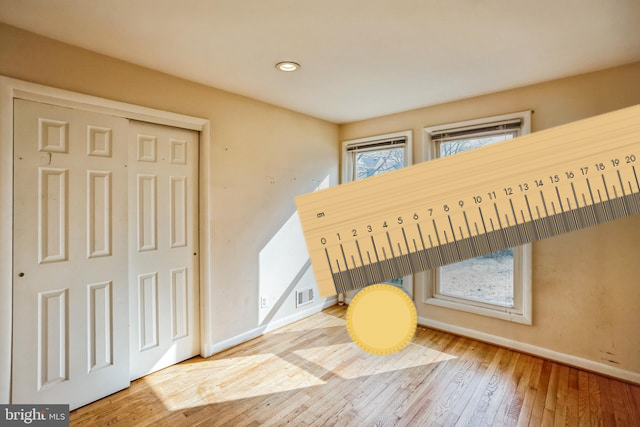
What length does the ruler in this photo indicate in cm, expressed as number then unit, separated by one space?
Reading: 4.5 cm
